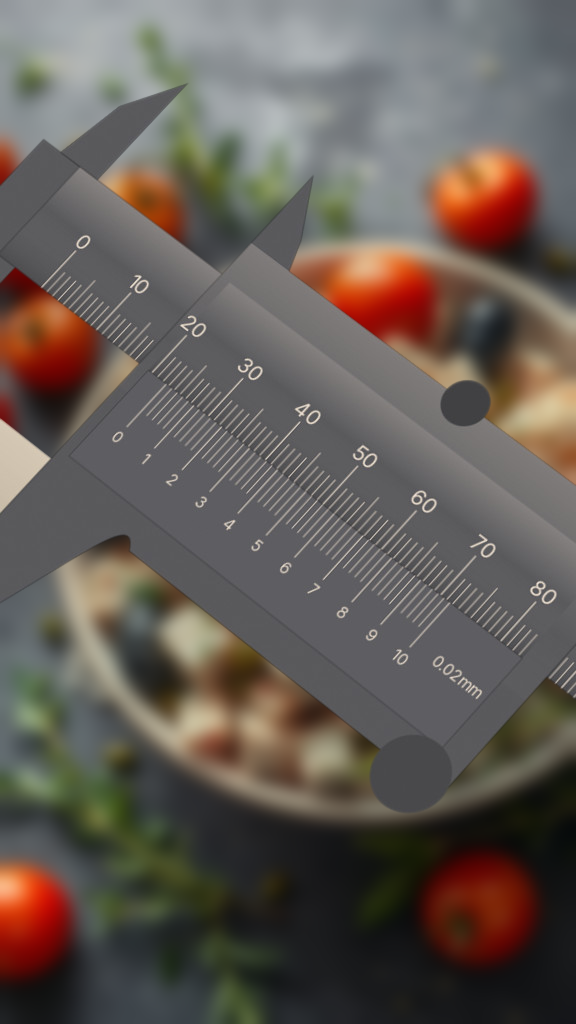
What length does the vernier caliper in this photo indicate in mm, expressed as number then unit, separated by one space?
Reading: 22.6 mm
